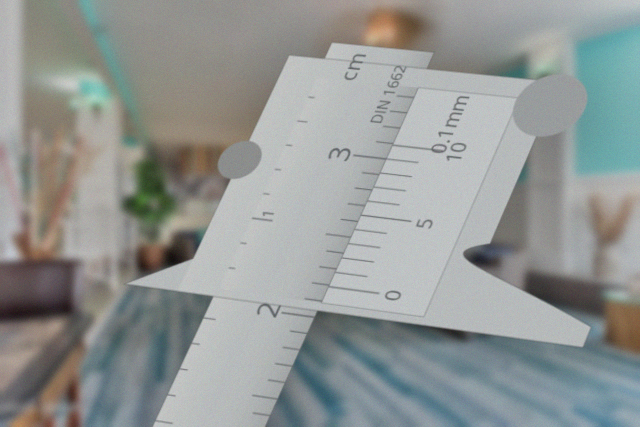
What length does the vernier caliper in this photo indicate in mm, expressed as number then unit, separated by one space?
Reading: 21.9 mm
